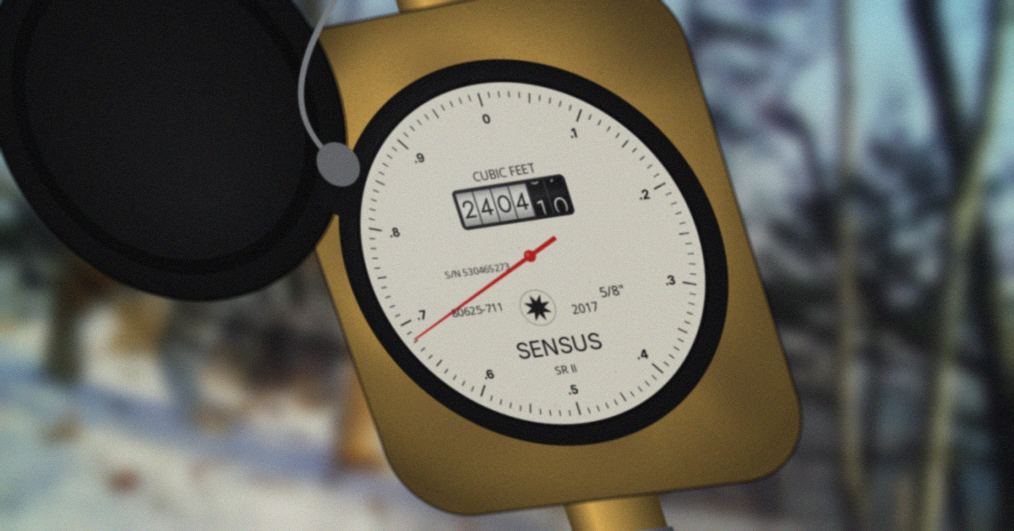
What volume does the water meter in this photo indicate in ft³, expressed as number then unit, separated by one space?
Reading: 240409.68 ft³
